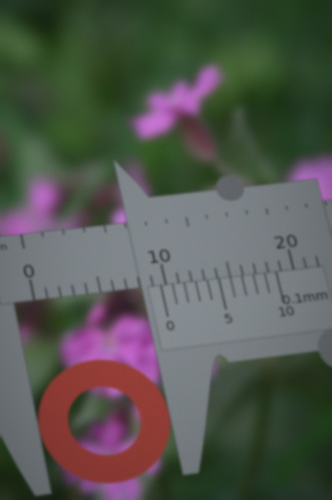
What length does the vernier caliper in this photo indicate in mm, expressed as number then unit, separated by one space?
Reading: 9.6 mm
